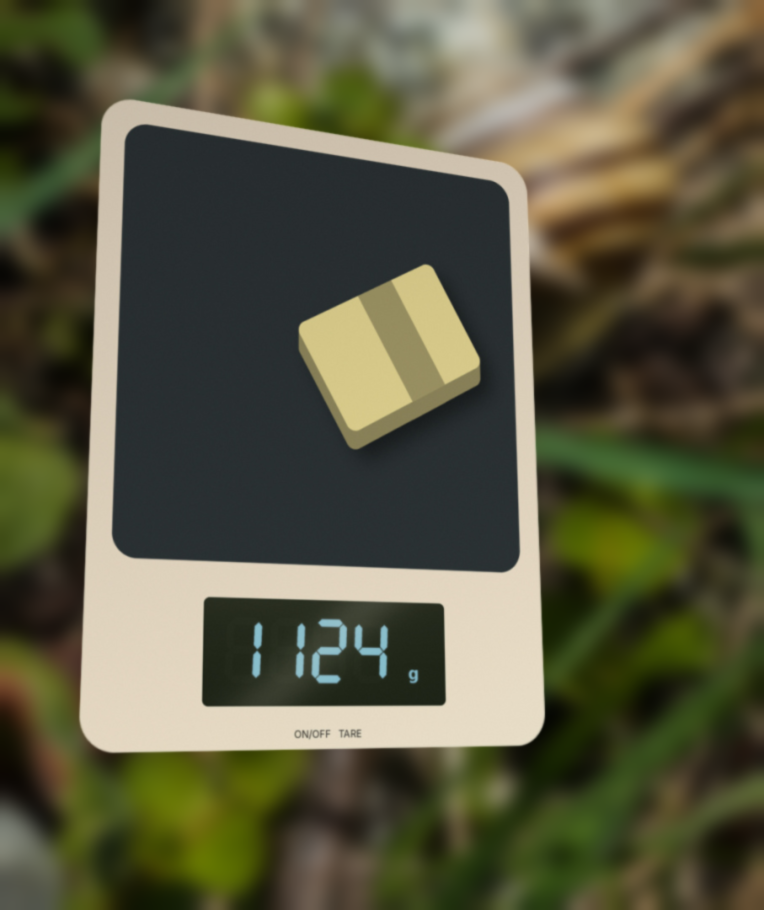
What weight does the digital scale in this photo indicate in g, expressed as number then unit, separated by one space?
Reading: 1124 g
